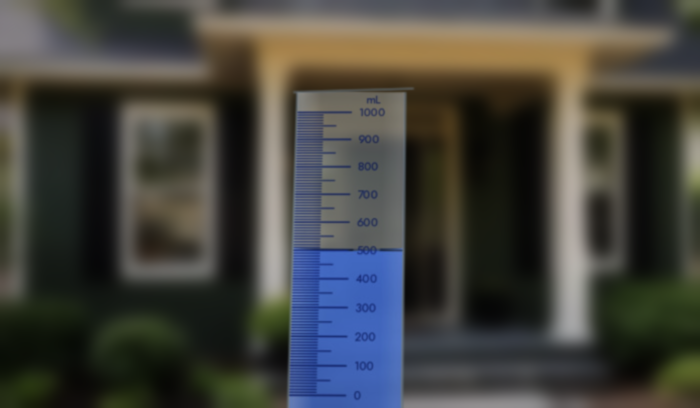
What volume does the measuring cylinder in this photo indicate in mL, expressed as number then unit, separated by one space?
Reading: 500 mL
